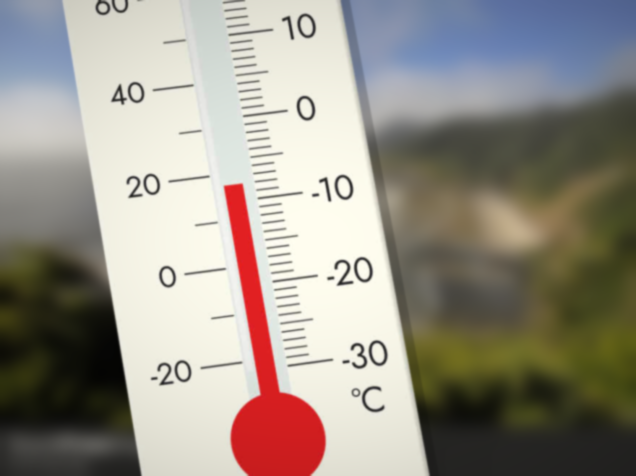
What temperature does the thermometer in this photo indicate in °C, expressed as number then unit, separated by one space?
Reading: -8 °C
